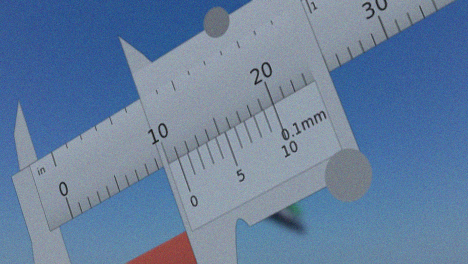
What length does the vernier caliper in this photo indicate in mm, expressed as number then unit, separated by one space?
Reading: 11.0 mm
